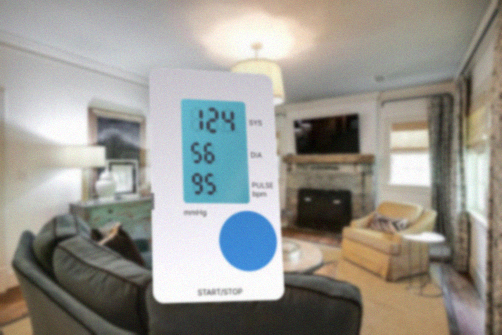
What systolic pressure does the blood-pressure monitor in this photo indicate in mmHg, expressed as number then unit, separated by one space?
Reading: 124 mmHg
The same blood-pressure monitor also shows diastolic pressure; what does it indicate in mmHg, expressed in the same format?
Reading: 56 mmHg
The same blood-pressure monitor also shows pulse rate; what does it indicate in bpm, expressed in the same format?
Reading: 95 bpm
